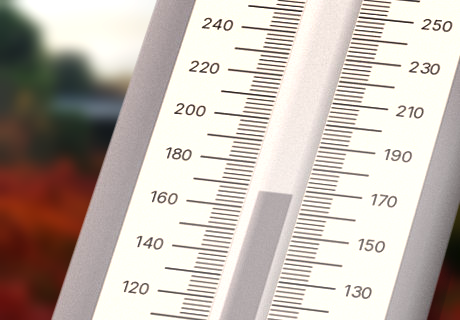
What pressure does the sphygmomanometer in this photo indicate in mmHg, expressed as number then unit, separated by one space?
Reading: 168 mmHg
